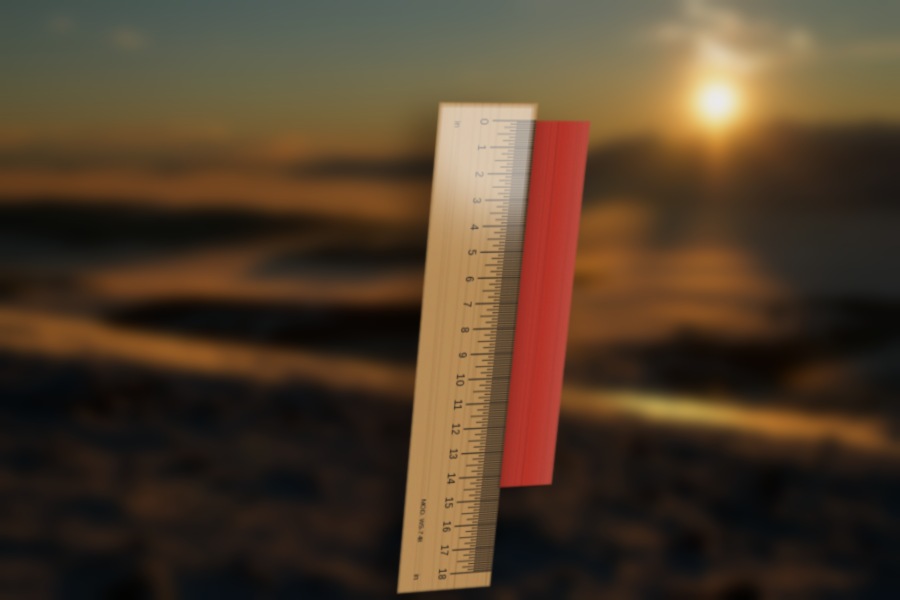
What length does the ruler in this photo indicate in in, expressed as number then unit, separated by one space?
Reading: 14.5 in
